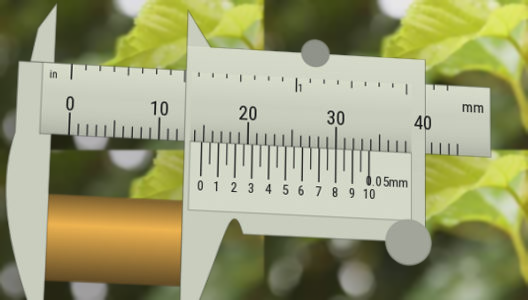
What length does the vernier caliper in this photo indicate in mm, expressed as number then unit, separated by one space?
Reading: 14.8 mm
